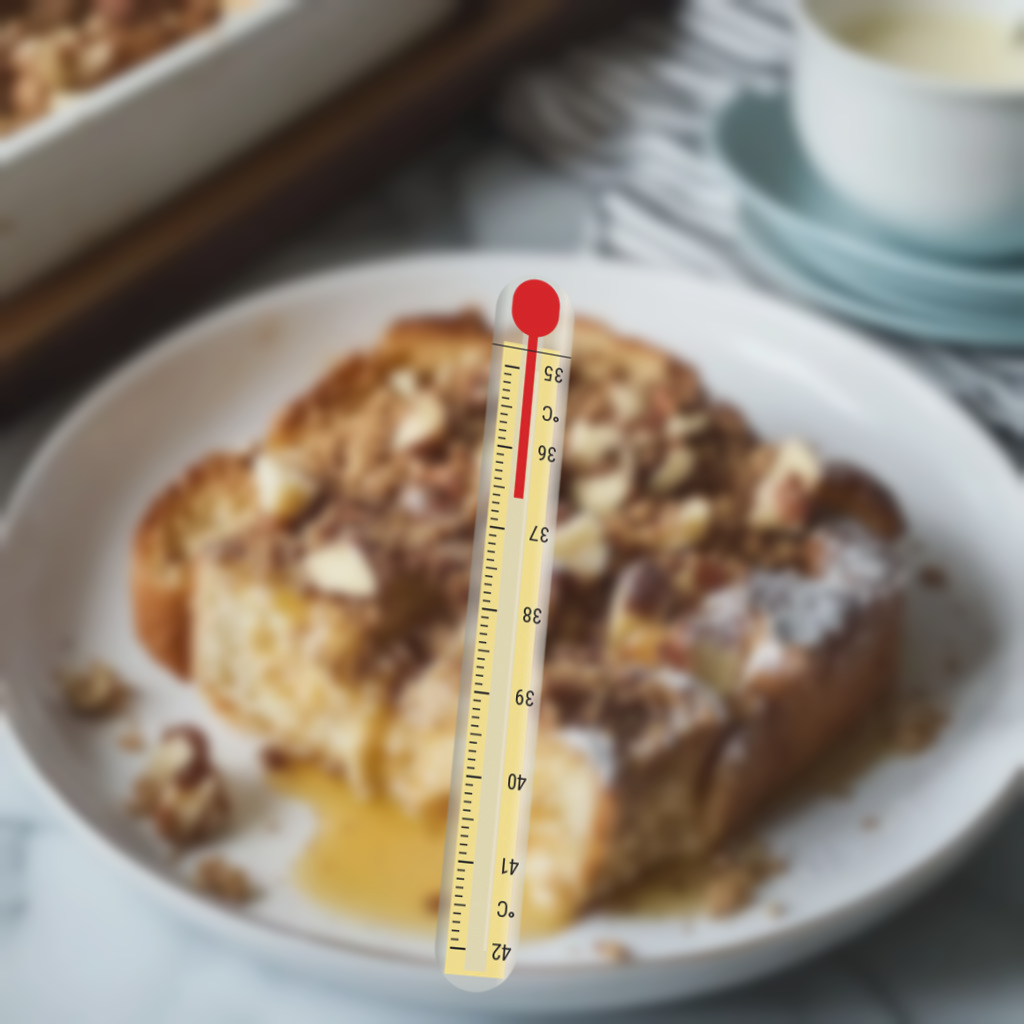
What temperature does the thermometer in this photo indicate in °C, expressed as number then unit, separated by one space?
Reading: 36.6 °C
